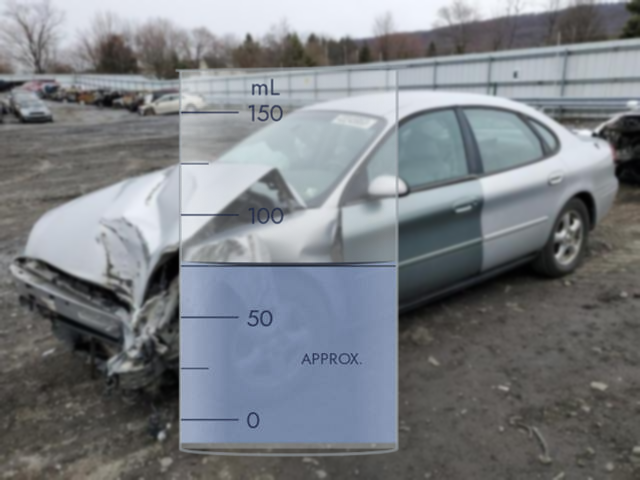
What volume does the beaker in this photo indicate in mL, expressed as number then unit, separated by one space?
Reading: 75 mL
